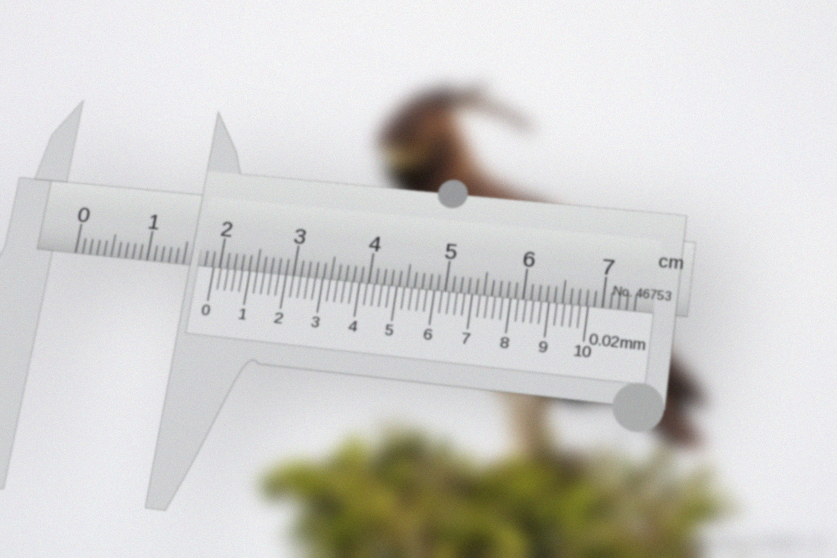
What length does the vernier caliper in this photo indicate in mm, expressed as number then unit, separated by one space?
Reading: 19.2 mm
